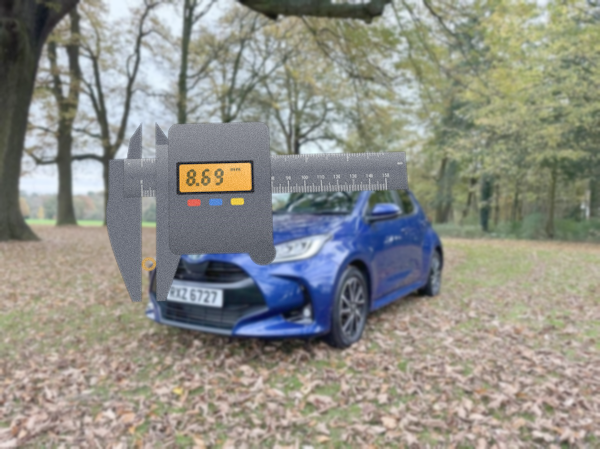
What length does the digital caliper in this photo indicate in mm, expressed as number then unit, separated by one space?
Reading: 8.69 mm
